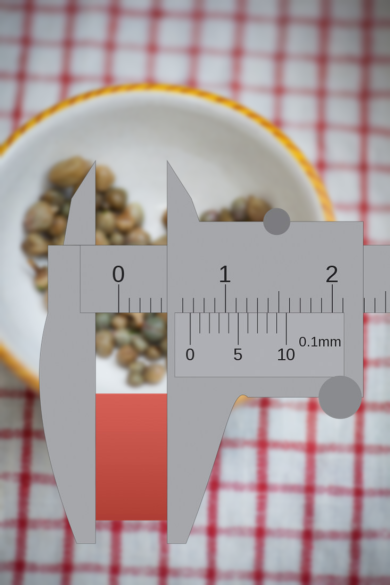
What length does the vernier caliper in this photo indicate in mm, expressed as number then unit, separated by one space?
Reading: 6.7 mm
